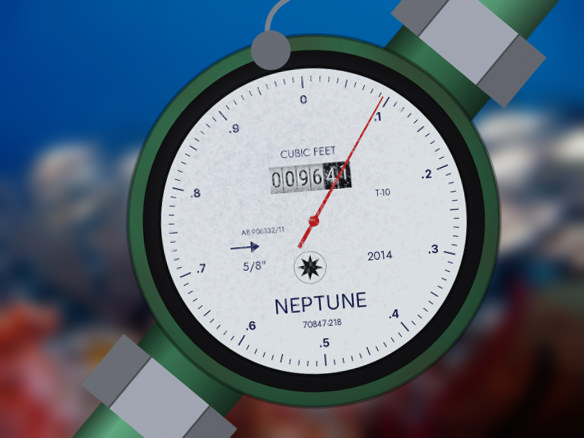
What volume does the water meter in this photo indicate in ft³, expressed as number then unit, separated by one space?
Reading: 9641.09 ft³
